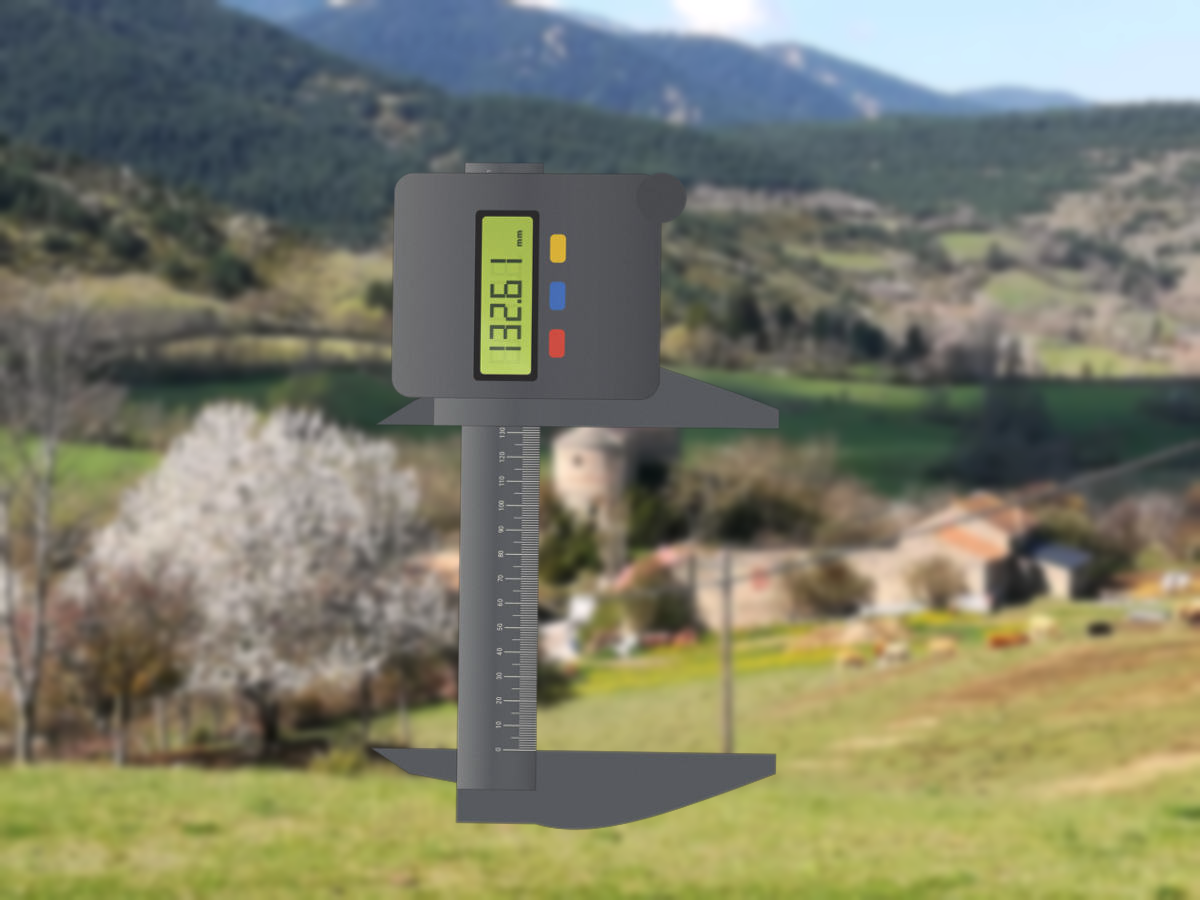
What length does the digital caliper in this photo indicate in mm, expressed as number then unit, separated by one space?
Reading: 132.61 mm
